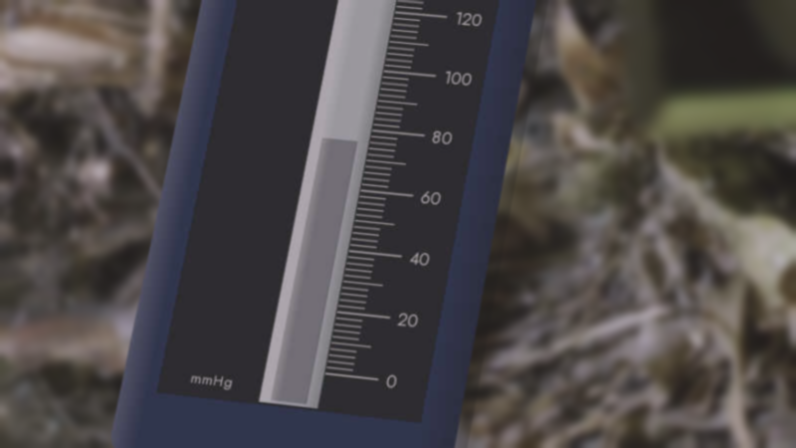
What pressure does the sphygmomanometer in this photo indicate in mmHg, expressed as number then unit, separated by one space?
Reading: 76 mmHg
